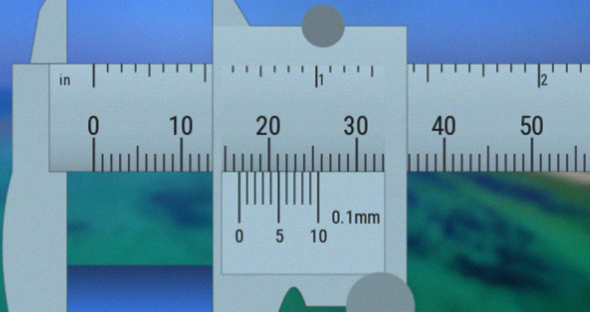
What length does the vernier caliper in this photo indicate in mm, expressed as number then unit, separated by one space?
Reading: 16.6 mm
